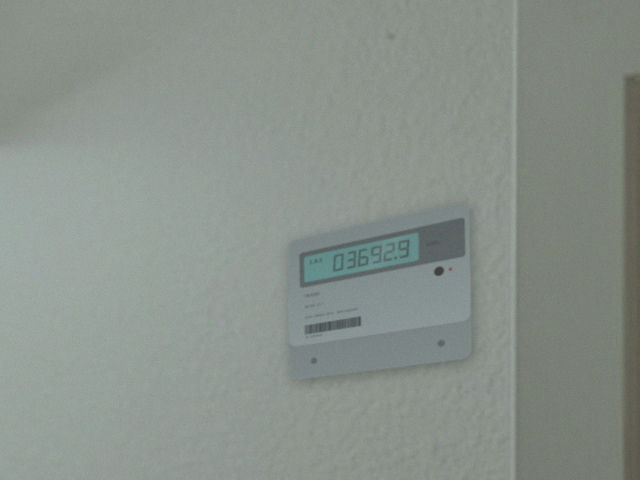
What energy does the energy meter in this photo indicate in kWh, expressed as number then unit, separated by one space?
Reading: 3692.9 kWh
